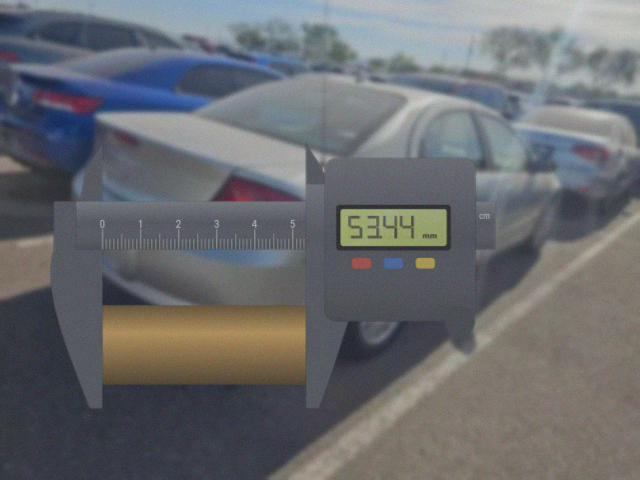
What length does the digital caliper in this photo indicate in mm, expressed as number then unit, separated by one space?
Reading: 53.44 mm
